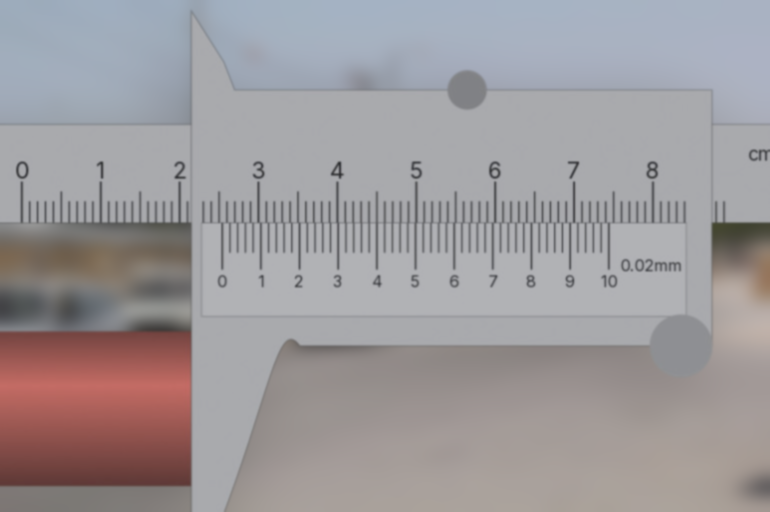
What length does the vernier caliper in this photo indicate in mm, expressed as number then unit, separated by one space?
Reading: 25.4 mm
